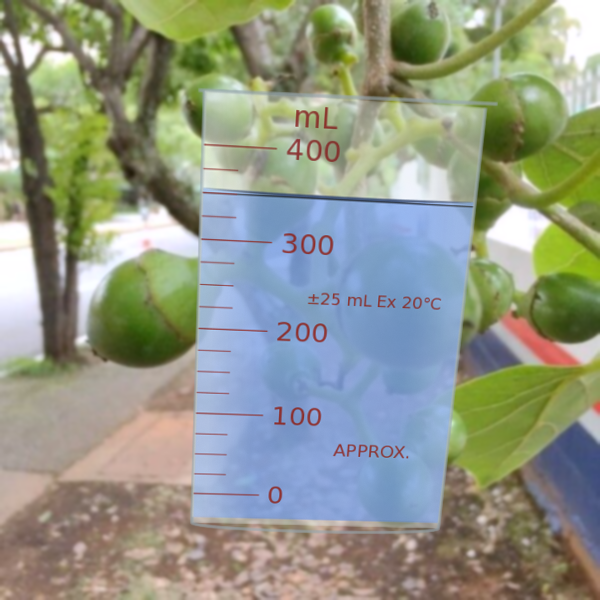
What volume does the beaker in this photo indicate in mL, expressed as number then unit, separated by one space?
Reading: 350 mL
